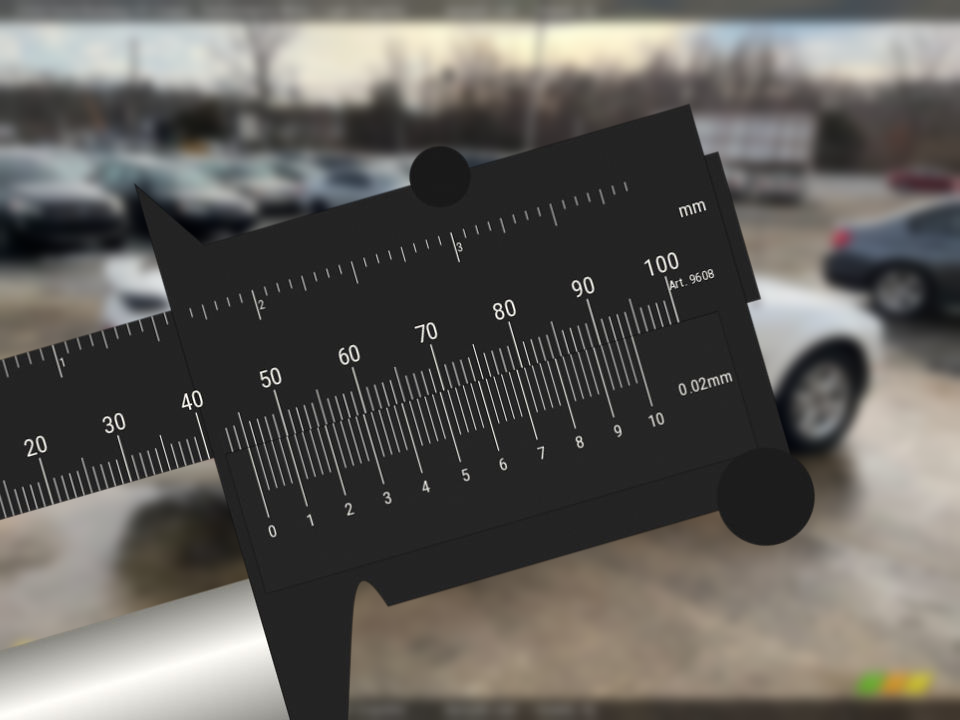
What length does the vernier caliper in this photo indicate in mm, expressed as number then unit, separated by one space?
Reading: 45.0 mm
